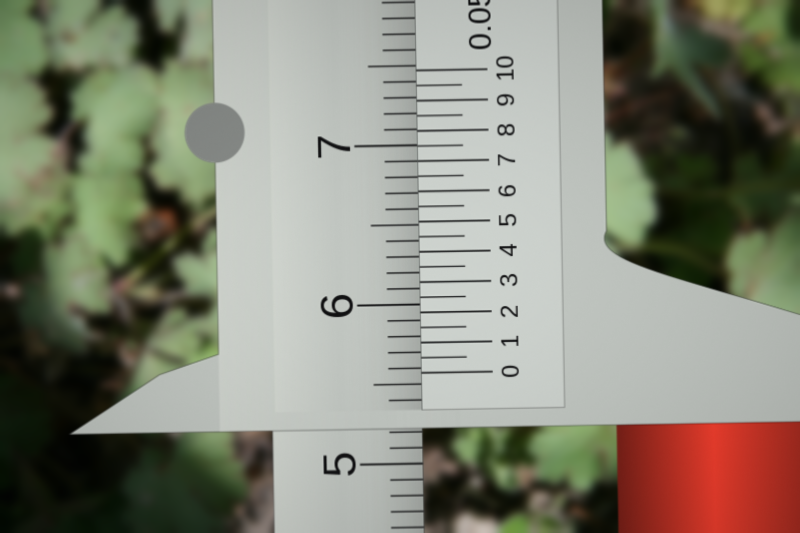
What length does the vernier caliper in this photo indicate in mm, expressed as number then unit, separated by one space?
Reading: 55.7 mm
